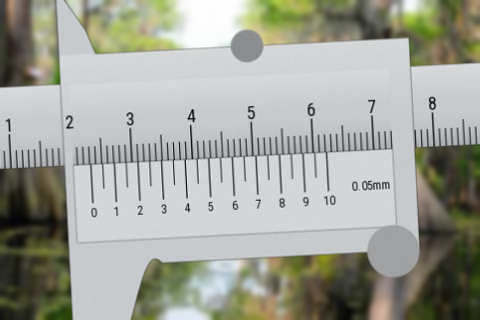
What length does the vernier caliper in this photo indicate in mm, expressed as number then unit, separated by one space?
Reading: 23.2 mm
